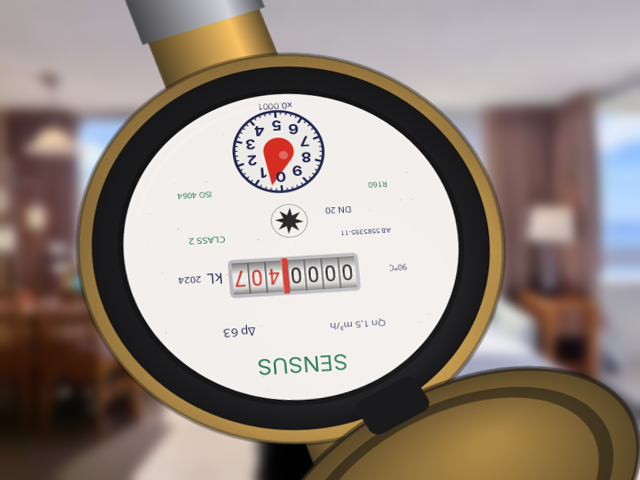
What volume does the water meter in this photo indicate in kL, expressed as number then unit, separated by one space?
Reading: 0.4070 kL
